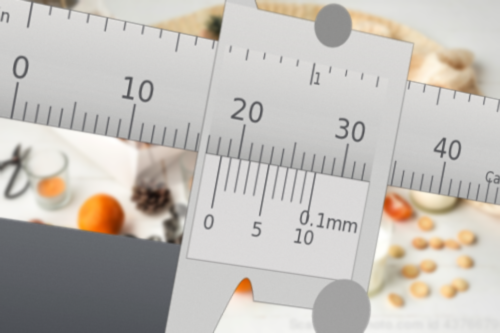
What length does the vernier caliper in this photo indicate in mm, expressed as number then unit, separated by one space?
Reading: 18.4 mm
